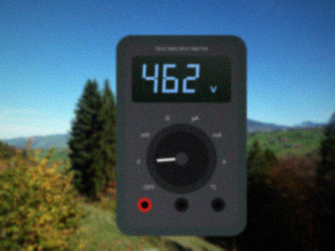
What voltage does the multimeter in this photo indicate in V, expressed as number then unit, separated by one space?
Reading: 462 V
